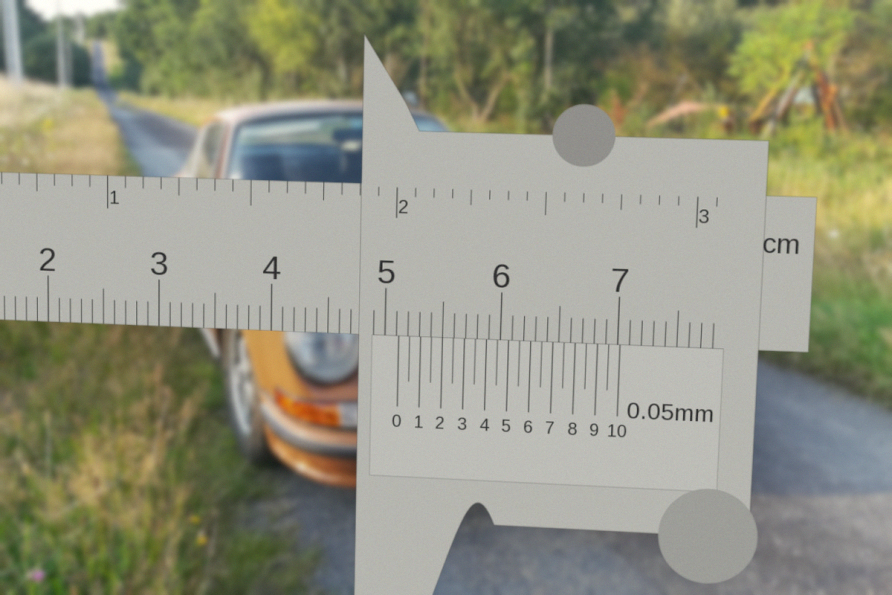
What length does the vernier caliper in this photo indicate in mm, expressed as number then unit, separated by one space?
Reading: 51.2 mm
